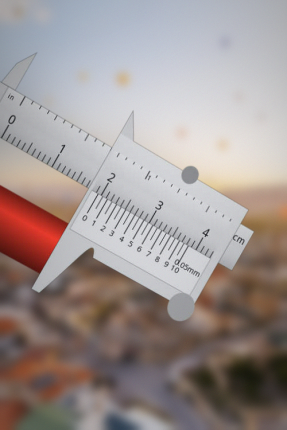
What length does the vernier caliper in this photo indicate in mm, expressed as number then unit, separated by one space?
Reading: 19.4 mm
